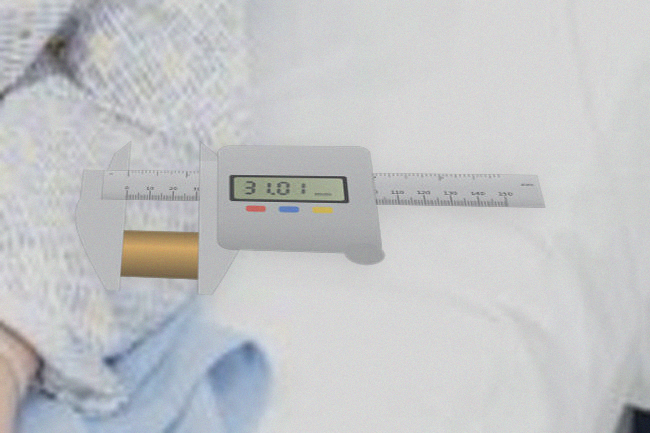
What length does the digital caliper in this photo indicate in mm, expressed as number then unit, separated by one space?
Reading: 31.01 mm
